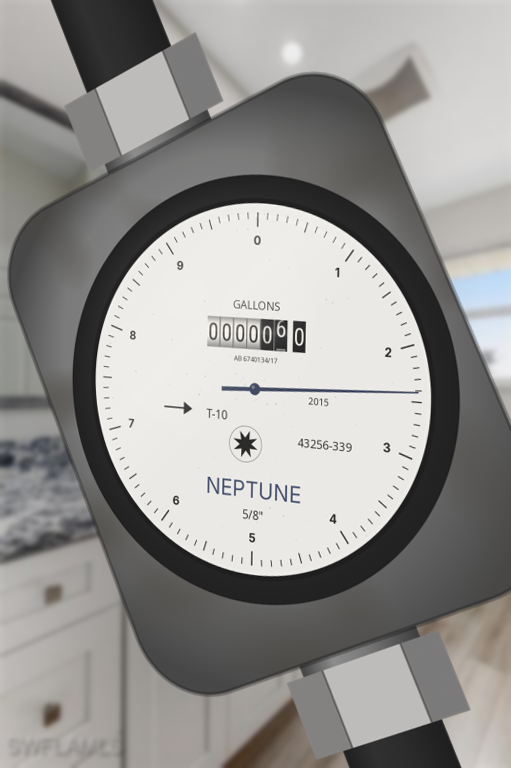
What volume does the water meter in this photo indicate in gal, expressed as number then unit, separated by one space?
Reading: 62.4 gal
